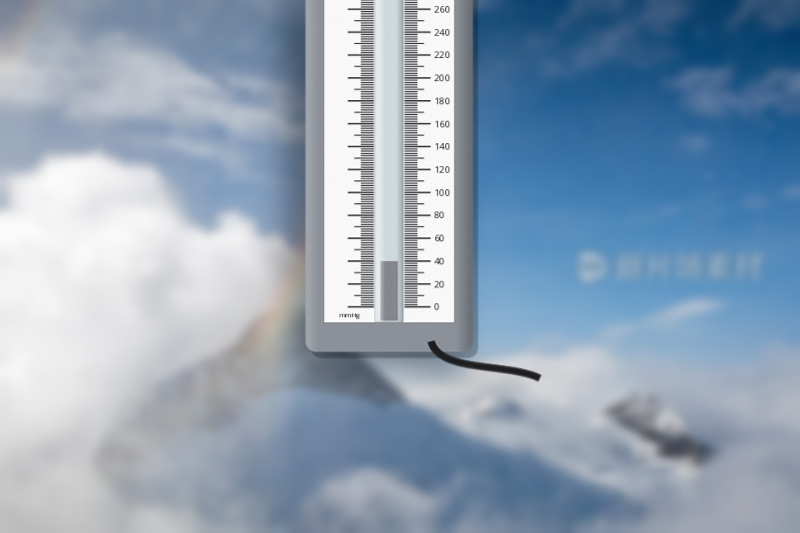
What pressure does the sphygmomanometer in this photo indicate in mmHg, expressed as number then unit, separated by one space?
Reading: 40 mmHg
